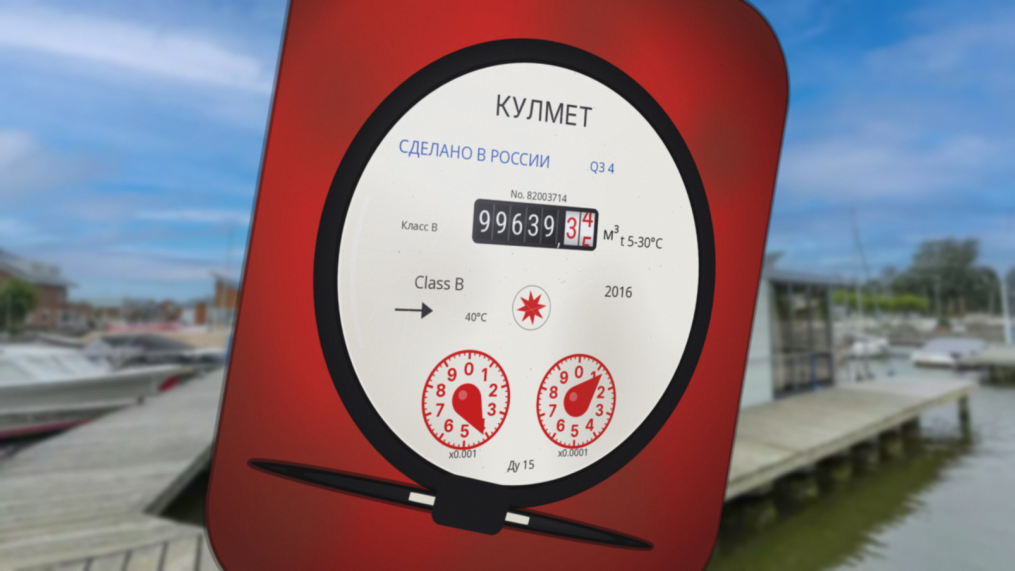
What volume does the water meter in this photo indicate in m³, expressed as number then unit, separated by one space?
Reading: 99639.3441 m³
